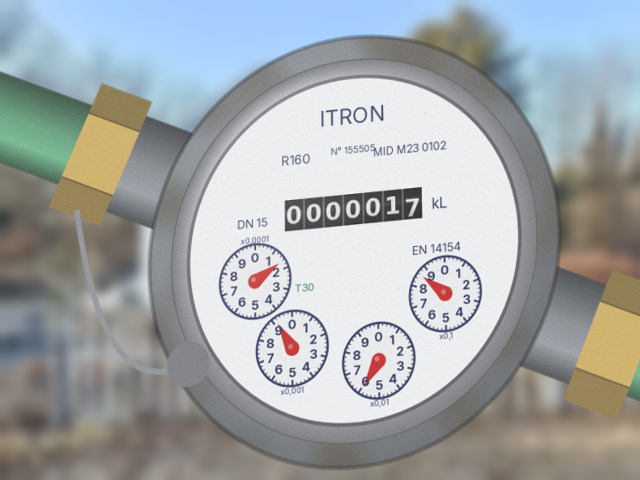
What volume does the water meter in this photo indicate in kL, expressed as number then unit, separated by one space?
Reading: 16.8591 kL
